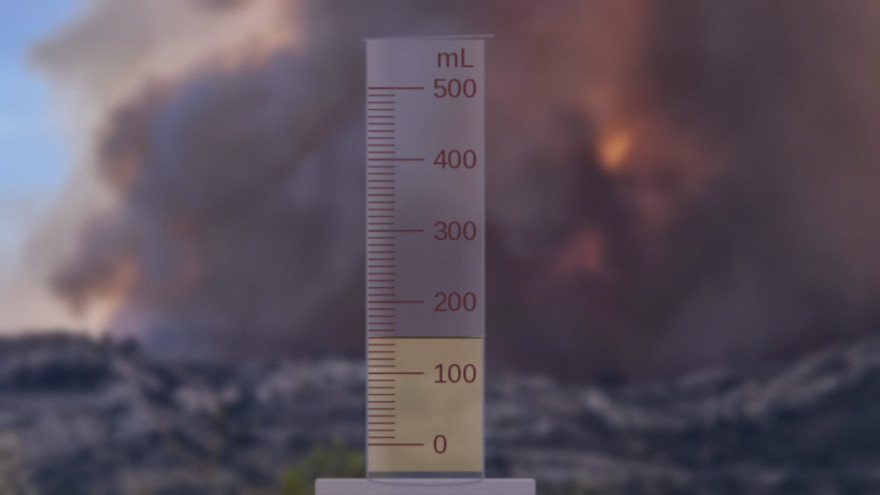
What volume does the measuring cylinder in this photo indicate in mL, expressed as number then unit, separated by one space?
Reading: 150 mL
